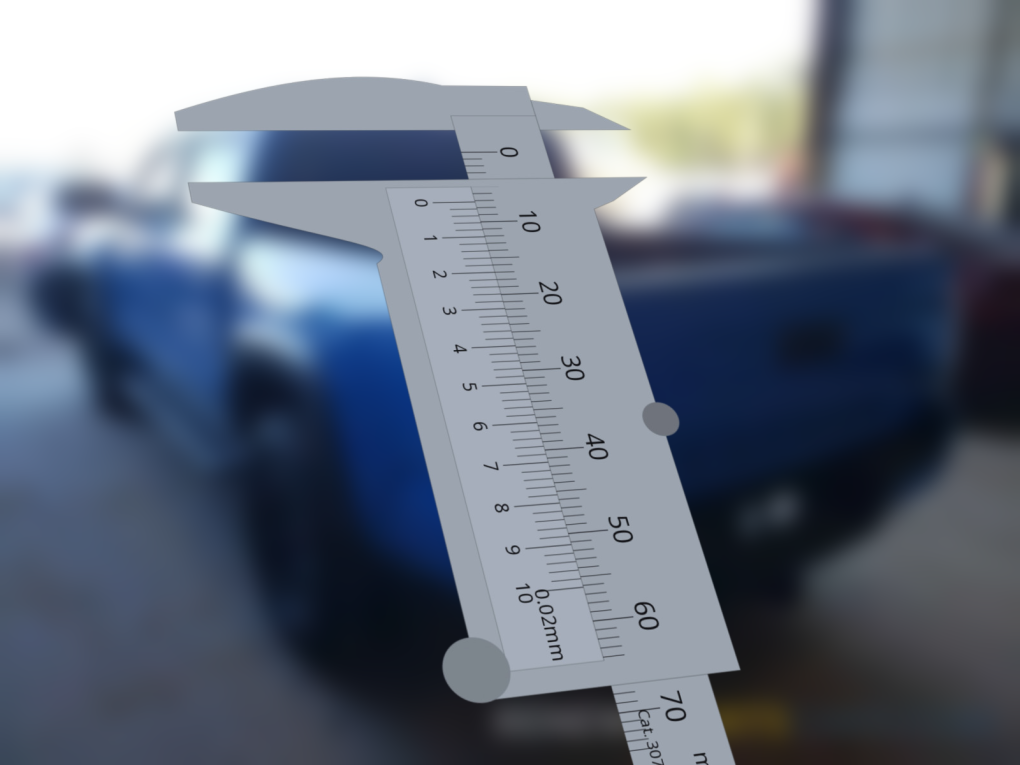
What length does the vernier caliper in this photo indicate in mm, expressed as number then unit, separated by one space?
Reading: 7.2 mm
